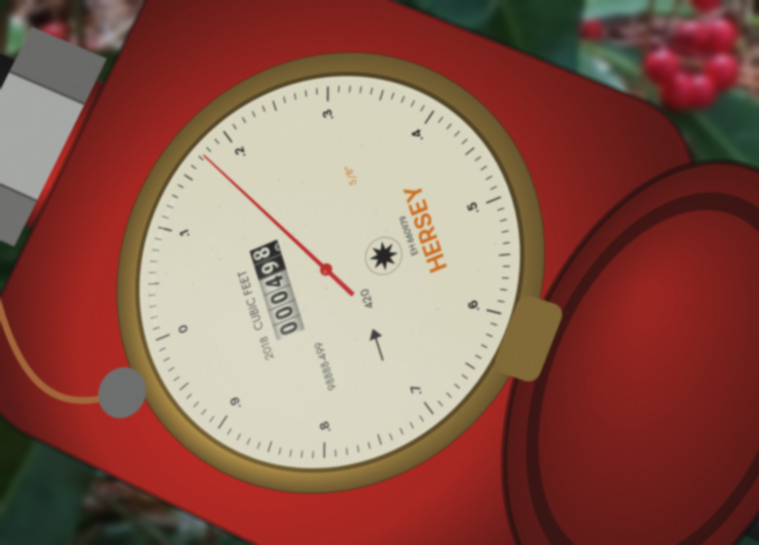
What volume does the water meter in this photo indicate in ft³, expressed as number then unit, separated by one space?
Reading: 498.17 ft³
